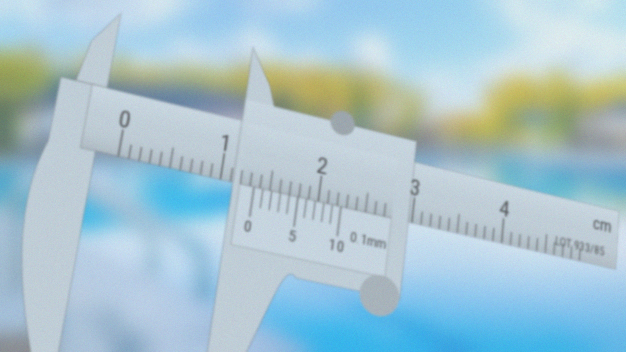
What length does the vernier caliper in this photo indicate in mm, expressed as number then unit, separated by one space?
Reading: 13.4 mm
